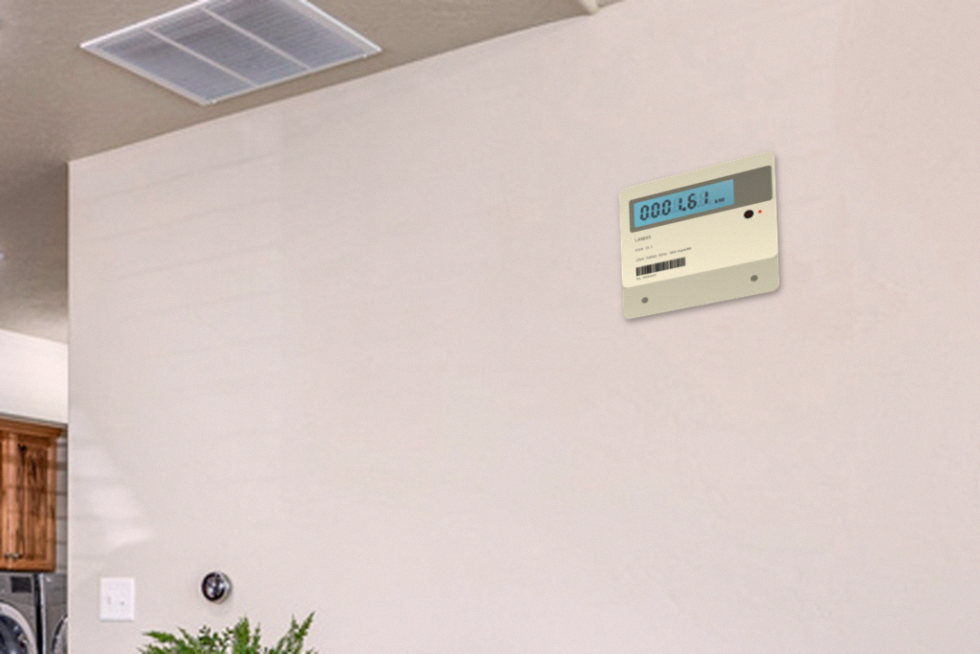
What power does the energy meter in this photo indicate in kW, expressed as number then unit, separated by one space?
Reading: 1.61 kW
